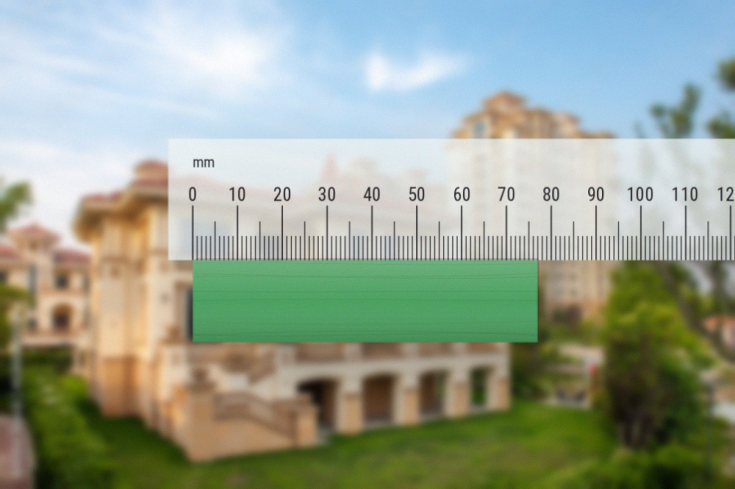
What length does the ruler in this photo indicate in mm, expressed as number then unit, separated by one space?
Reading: 77 mm
